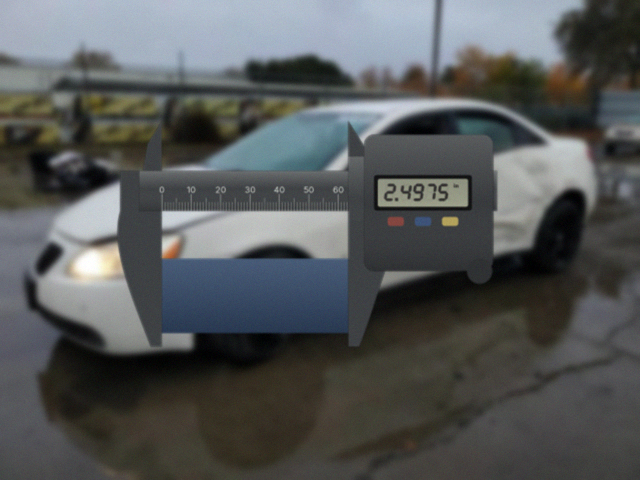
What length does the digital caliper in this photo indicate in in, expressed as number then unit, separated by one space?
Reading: 2.4975 in
